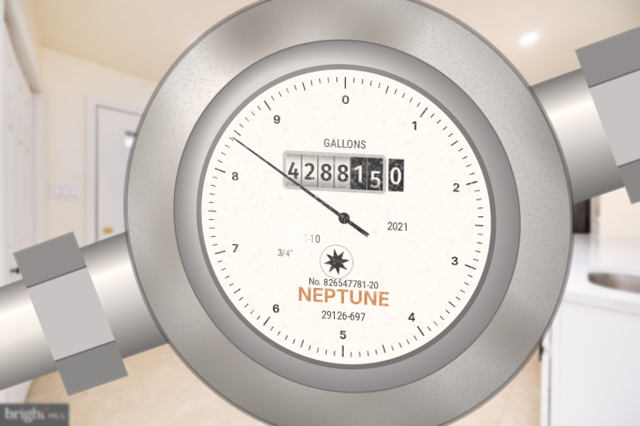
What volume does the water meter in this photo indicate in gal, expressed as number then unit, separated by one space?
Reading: 4288148.4 gal
